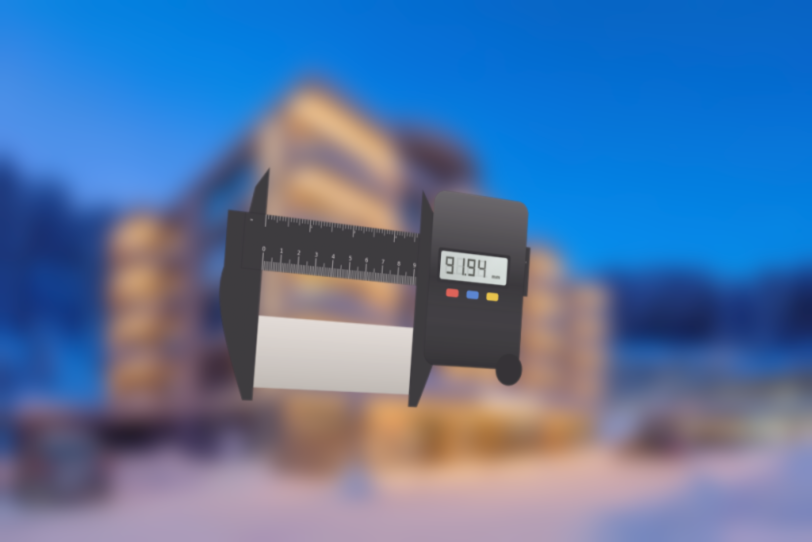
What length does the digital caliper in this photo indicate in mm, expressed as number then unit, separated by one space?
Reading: 91.94 mm
